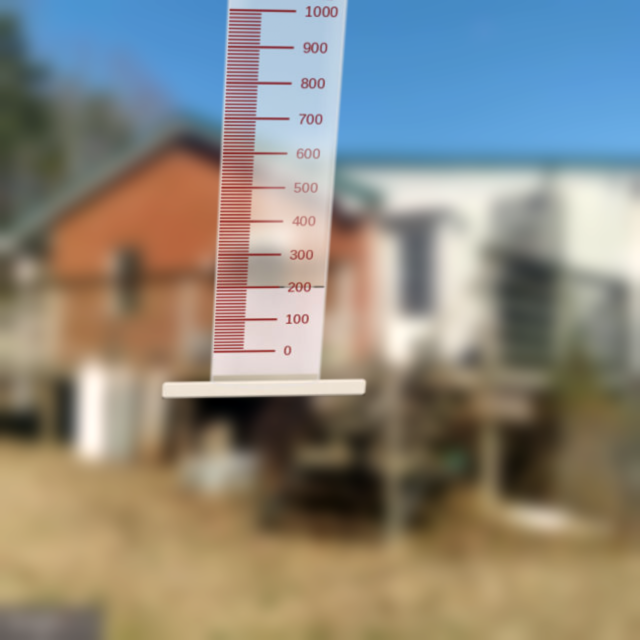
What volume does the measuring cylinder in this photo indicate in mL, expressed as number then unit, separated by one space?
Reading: 200 mL
